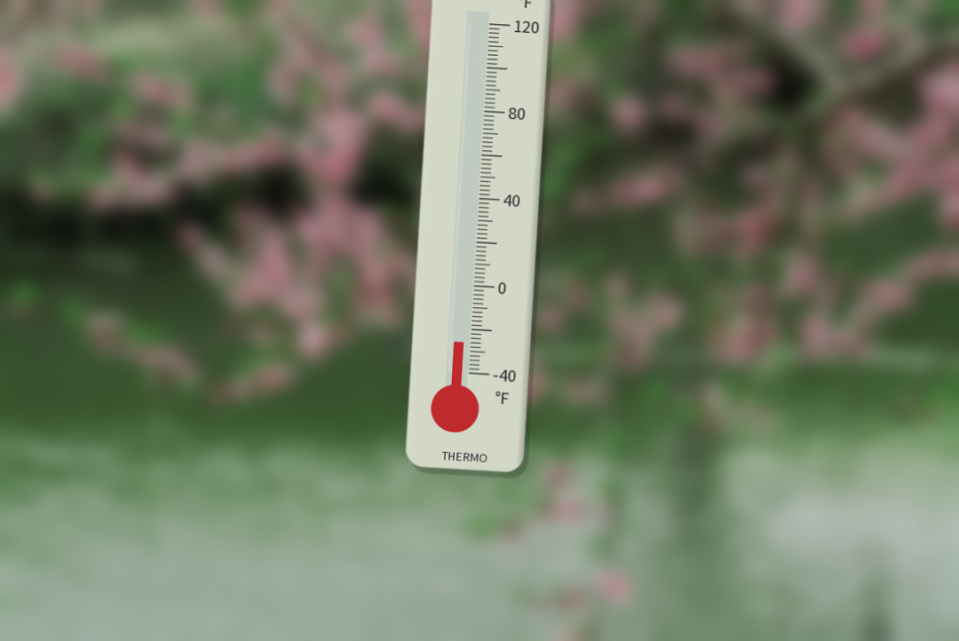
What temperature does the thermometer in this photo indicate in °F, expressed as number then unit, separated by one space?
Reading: -26 °F
